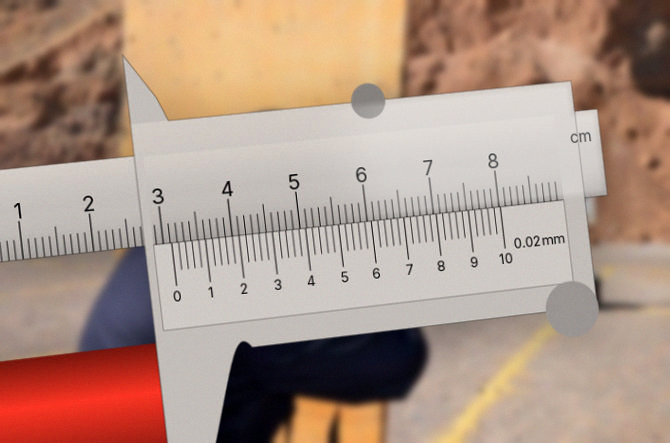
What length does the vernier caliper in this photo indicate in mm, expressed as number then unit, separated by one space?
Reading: 31.2 mm
